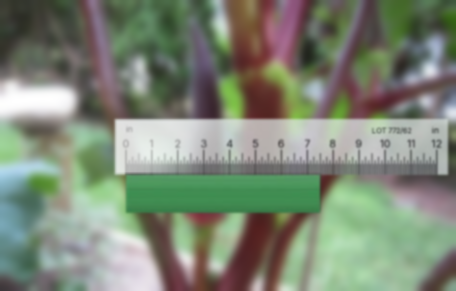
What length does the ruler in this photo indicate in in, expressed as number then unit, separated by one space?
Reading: 7.5 in
